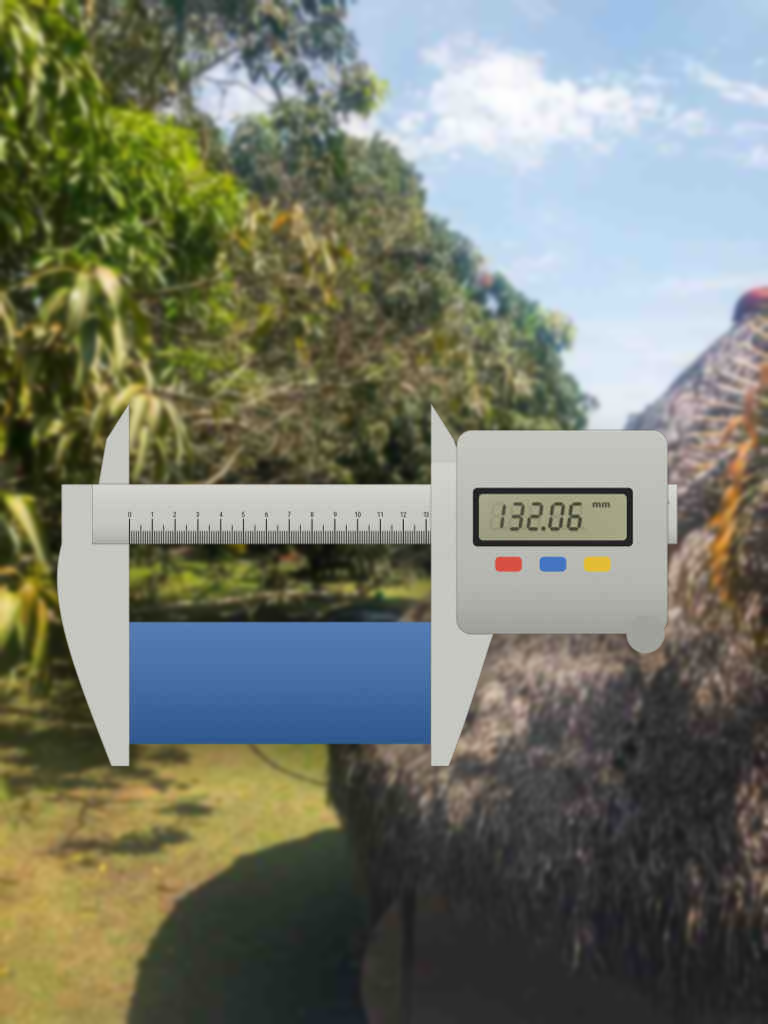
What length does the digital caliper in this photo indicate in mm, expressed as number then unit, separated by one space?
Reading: 132.06 mm
